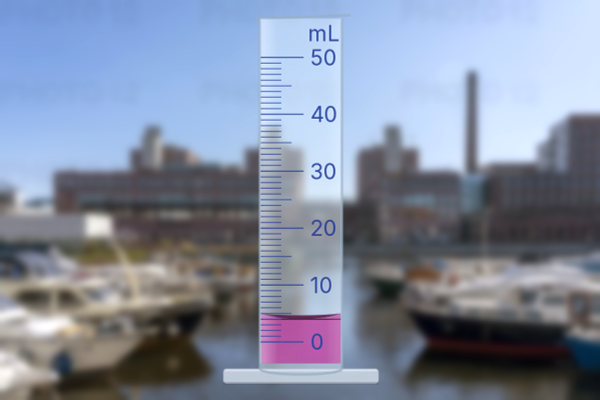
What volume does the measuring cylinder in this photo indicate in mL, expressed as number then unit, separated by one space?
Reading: 4 mL
